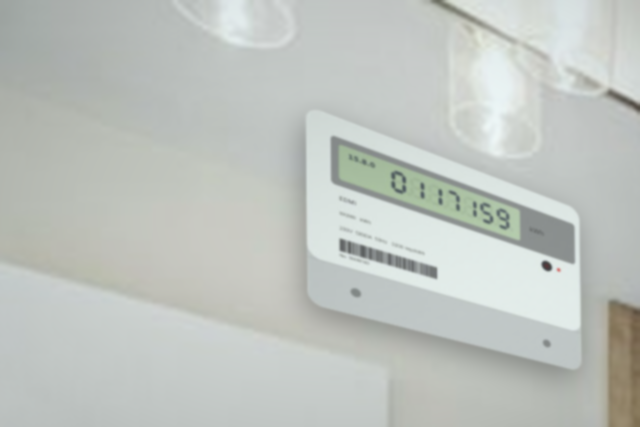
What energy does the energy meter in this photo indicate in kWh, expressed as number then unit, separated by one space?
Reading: 117159 kWh
